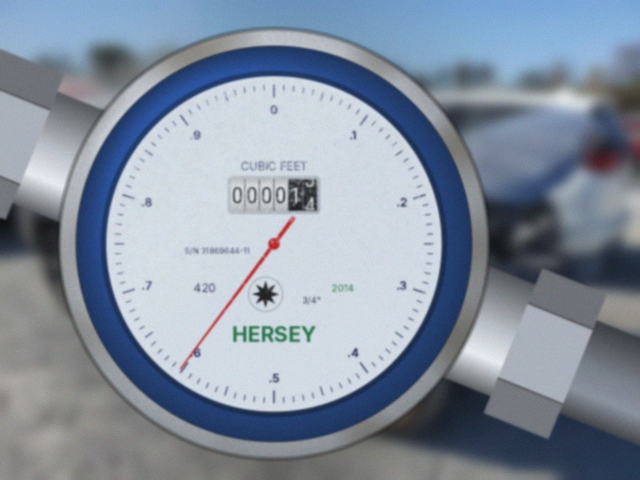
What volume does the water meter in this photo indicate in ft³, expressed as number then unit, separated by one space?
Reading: 13.60 ft³
